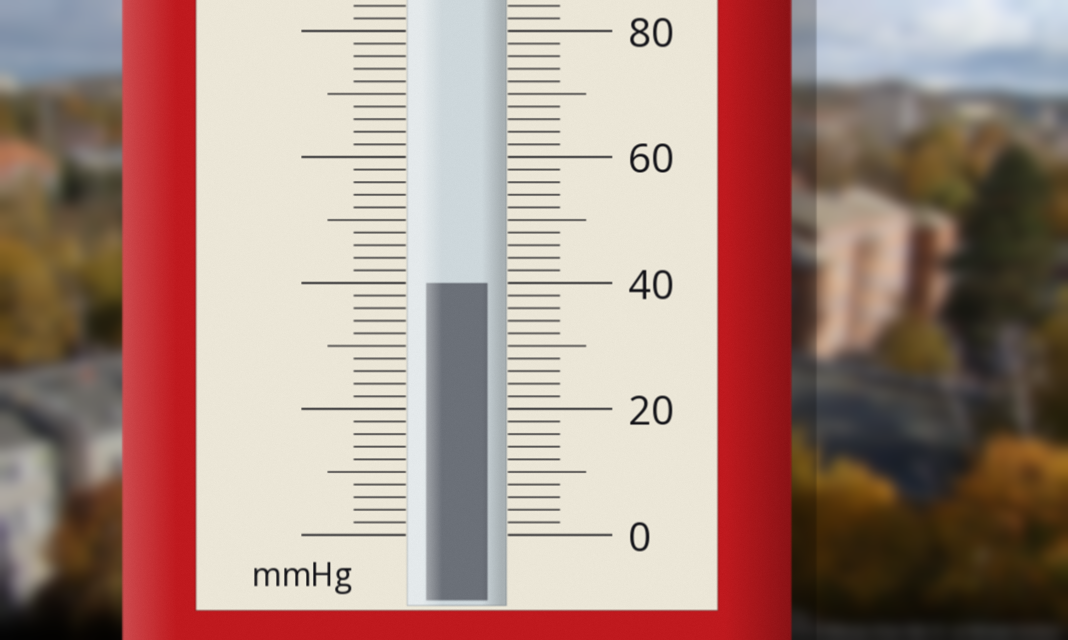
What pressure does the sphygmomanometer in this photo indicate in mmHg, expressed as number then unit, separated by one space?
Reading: 40 mmHg
